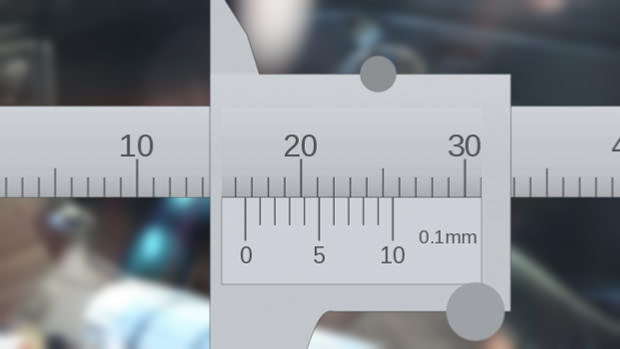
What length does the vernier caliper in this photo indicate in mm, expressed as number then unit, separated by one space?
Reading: 16.6 mm
